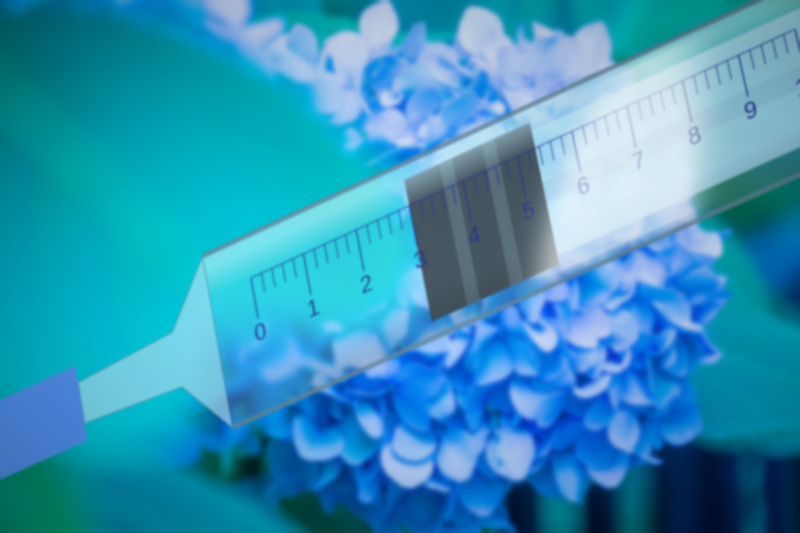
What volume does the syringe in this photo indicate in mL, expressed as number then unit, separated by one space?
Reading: 3 mL
